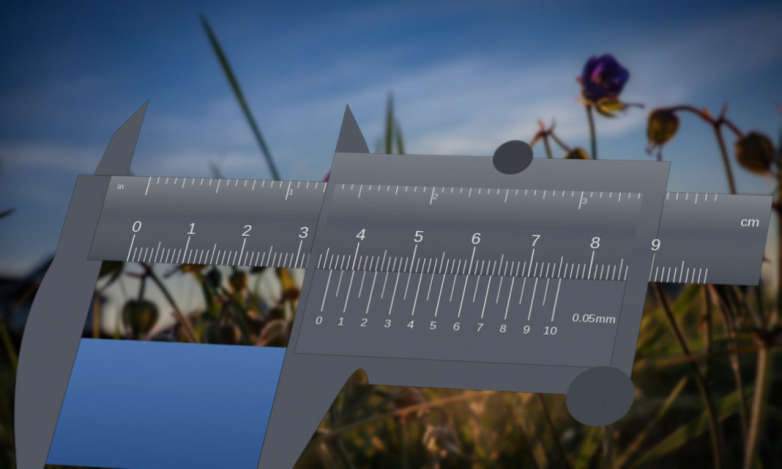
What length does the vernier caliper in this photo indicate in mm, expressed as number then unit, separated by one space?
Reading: 36.4 mm
